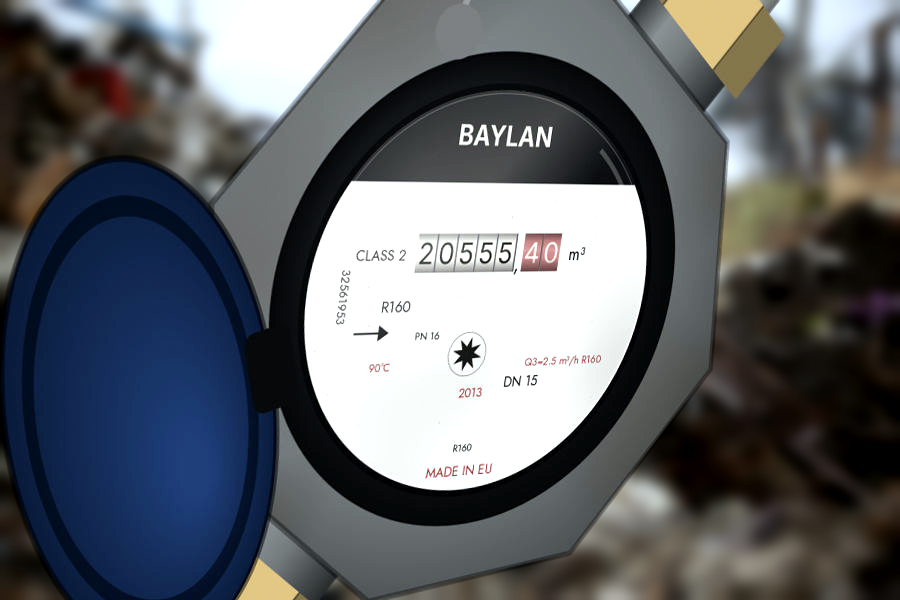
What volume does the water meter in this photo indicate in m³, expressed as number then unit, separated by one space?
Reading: 20555.40 m³
